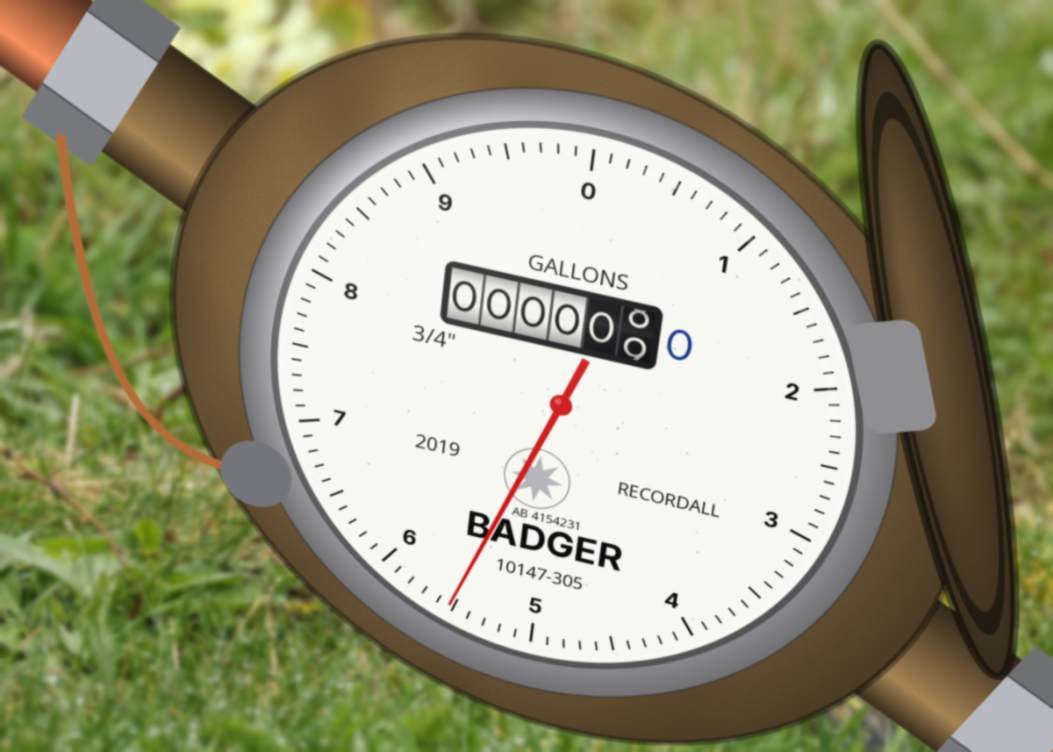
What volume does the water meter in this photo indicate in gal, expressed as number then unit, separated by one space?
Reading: 85.5 gal
